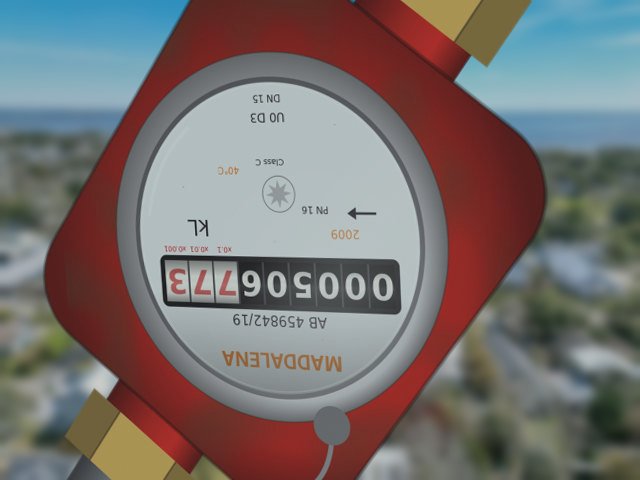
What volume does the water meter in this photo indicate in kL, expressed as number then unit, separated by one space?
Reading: 506.773 kL
